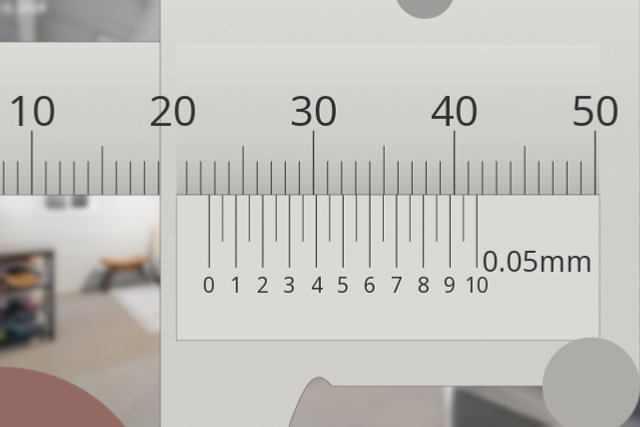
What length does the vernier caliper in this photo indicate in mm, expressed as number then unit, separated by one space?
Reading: 22.6 mm
